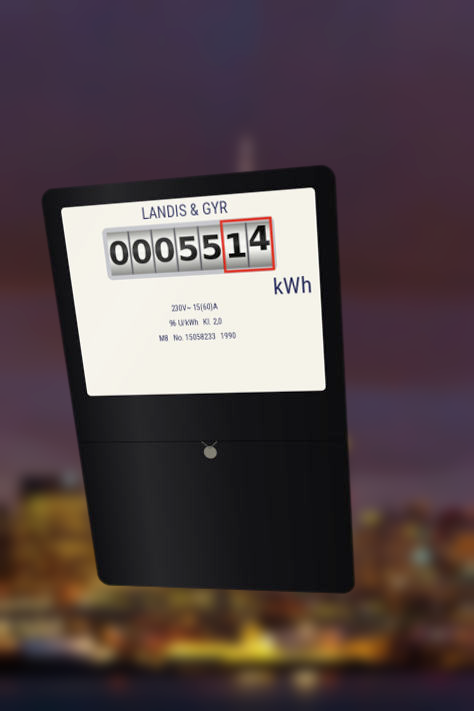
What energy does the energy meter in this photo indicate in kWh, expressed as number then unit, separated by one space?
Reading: 55.14 kWh
